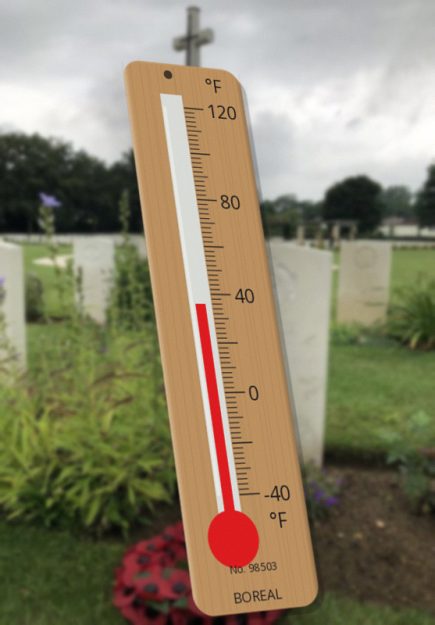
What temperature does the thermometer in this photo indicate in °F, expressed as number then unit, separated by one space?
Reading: 36 °F
